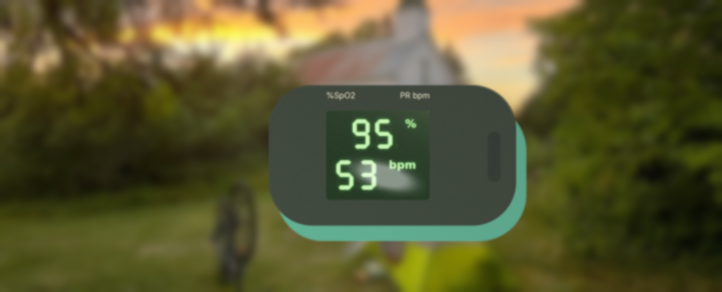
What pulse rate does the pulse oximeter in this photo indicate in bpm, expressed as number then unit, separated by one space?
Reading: 53 bpm
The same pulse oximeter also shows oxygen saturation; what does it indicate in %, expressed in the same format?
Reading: 95 %
